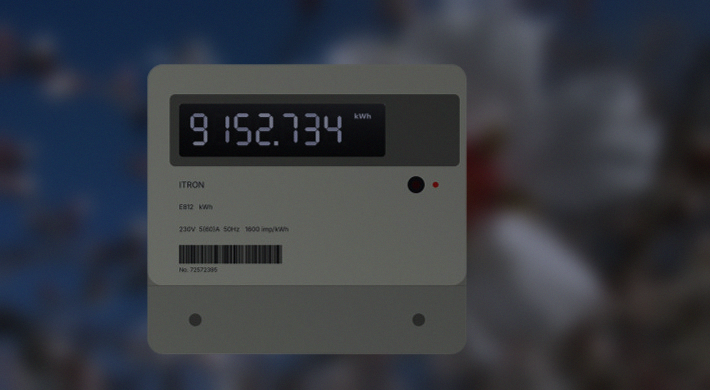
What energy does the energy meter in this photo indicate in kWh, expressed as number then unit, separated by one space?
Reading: 9152.734 kWh
